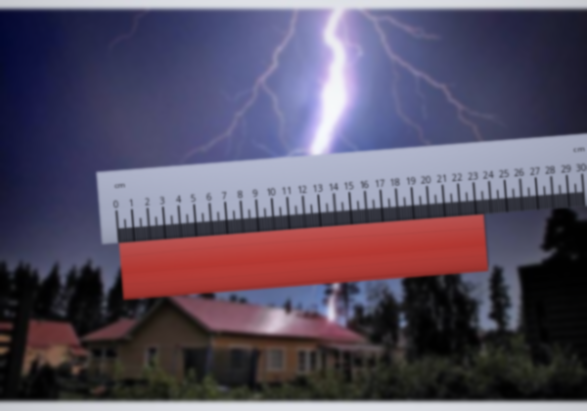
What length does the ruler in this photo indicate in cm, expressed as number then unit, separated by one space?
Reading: 23.5 cm
